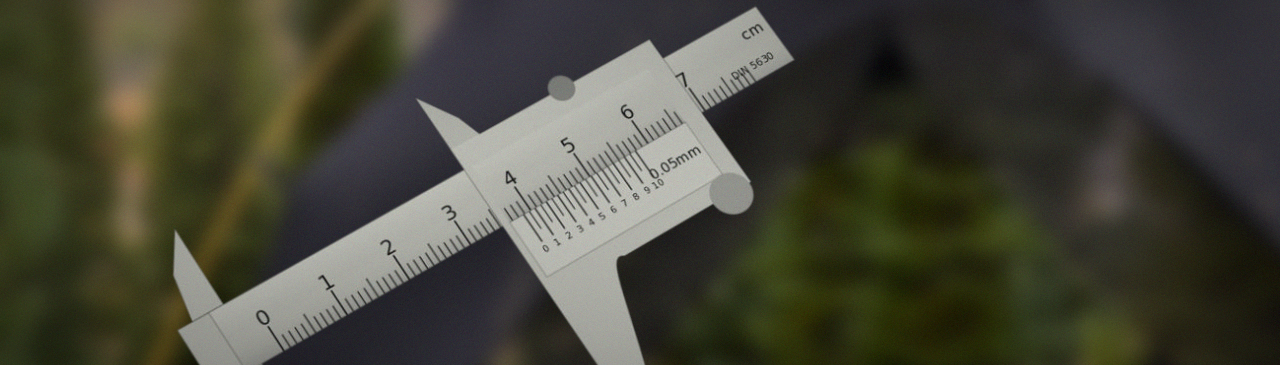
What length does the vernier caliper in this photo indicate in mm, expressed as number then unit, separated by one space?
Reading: 38.8 mm
